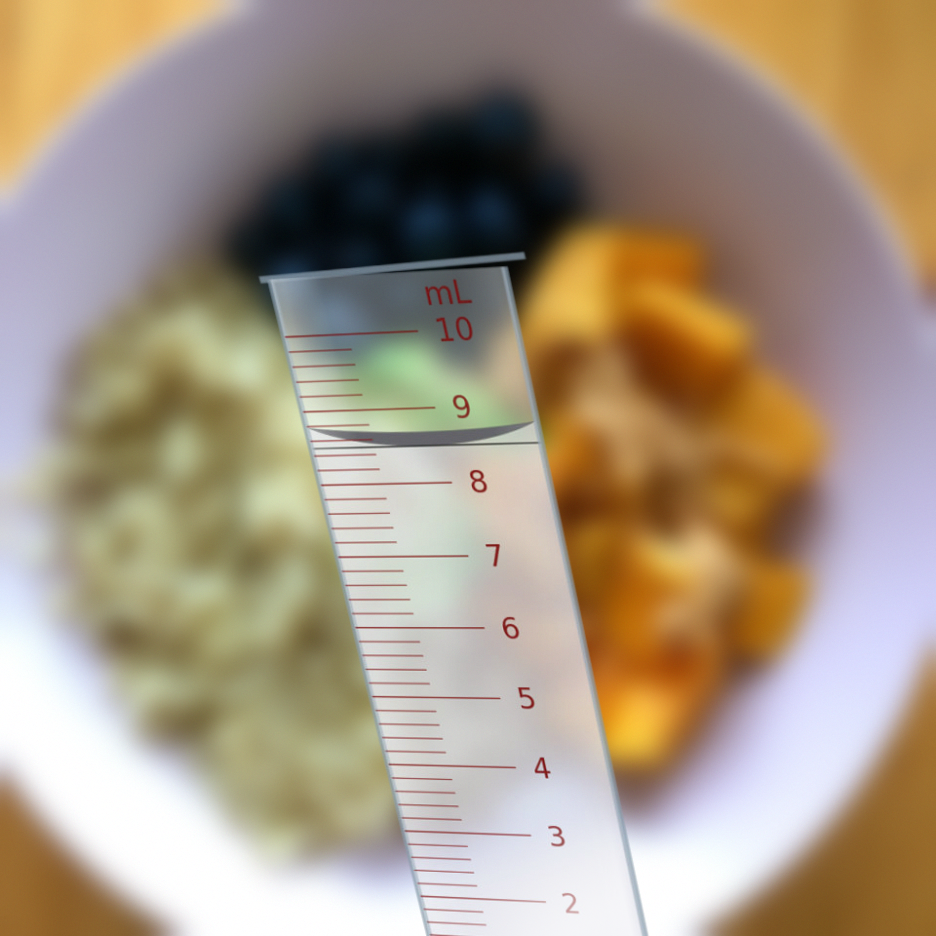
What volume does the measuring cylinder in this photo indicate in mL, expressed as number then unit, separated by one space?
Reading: 8.5 mL
